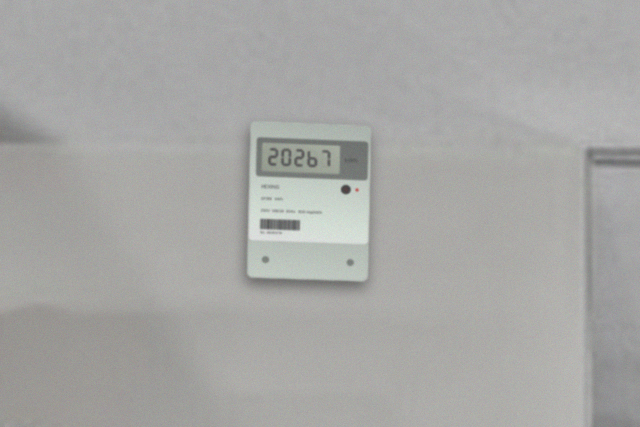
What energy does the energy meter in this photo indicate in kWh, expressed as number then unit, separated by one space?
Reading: 20267 kWh
